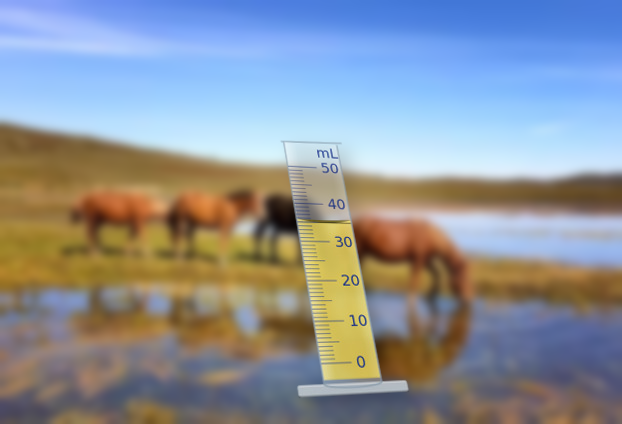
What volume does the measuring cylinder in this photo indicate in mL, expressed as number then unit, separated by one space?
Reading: 35 mL
